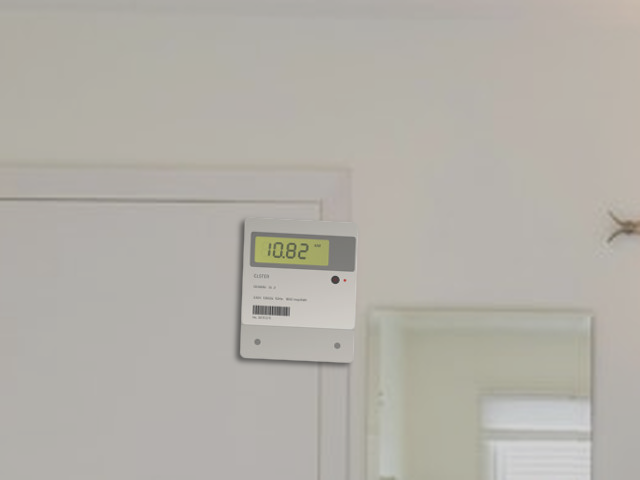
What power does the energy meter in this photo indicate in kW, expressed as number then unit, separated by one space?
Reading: 10.82 kW
